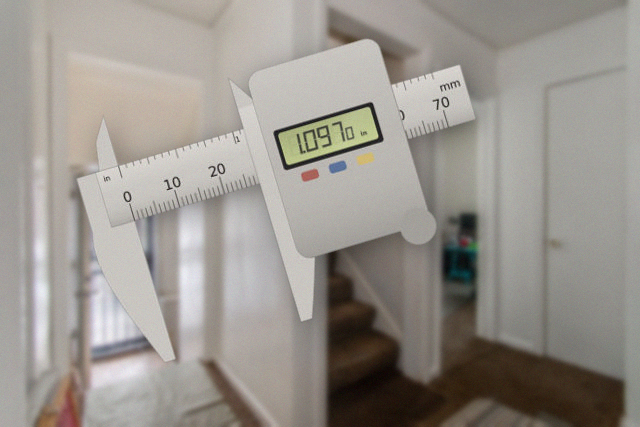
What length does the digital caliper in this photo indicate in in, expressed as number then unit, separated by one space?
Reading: 1.0970 in
